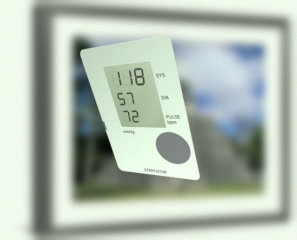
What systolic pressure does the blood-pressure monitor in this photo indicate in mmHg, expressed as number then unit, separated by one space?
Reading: 118 mmHg
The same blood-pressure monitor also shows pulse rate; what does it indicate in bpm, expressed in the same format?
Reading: 72 bpm
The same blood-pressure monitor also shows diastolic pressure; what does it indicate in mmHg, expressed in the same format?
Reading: 57 mmHg
